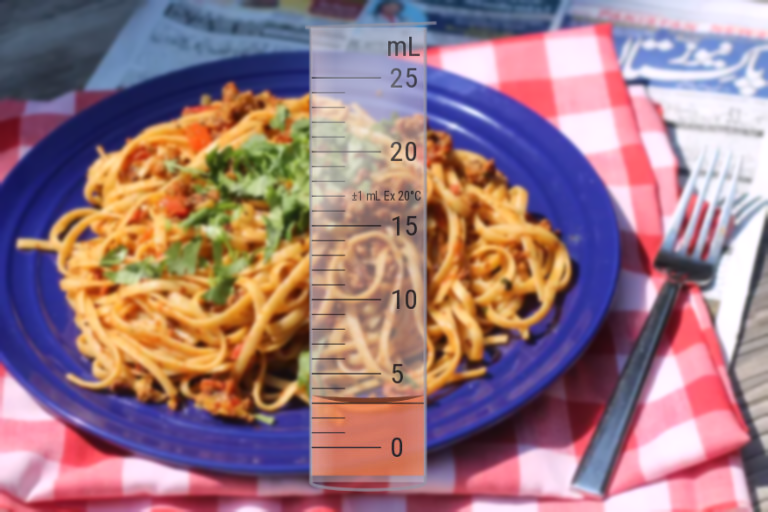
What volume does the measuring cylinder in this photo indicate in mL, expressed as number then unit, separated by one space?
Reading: 3 mL
